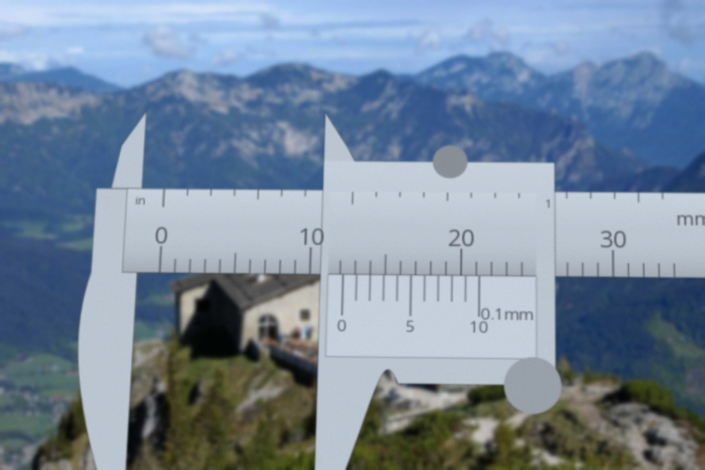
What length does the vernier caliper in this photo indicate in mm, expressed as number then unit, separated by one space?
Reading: 12.2 mm
